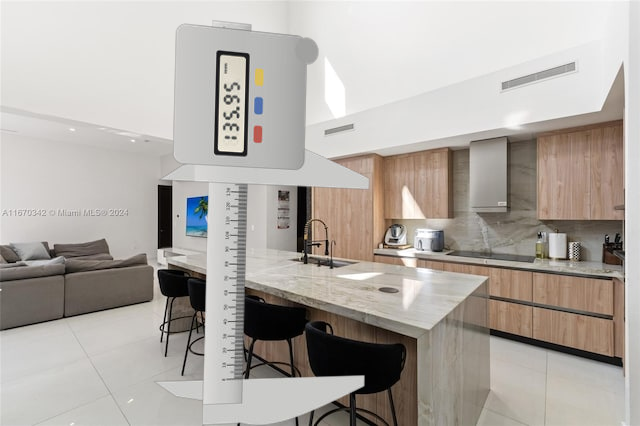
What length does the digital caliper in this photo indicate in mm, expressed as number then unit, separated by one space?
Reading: 135.95 mm
